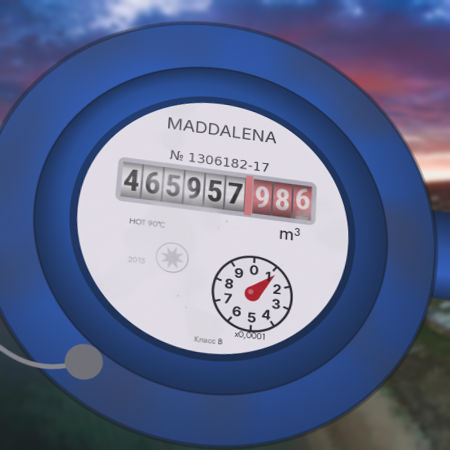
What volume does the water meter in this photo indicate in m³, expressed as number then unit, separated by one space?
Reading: 465957.9861 m³
